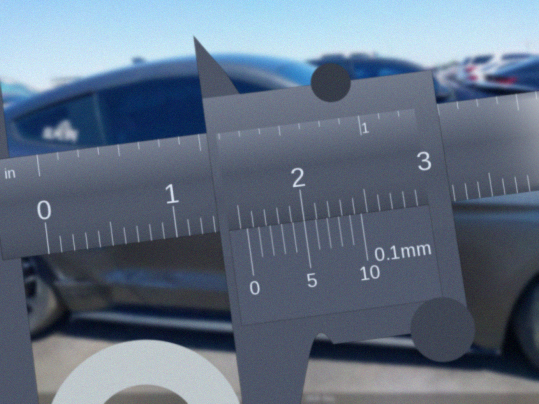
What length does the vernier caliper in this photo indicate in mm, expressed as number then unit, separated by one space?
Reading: 15.5 mm
